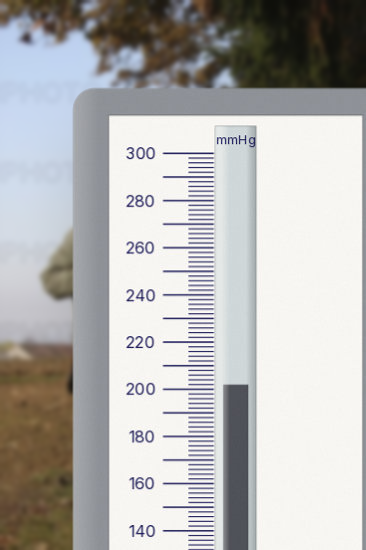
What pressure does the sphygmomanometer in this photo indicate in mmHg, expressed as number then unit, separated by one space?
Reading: 202 mmHg
